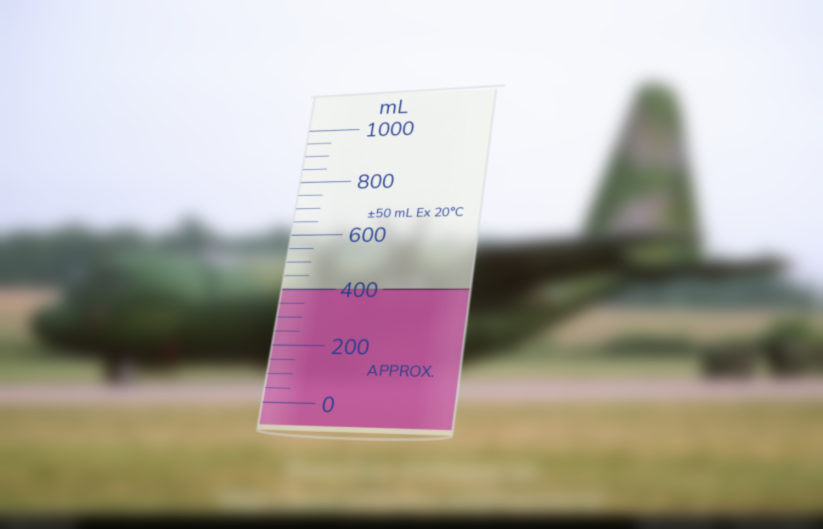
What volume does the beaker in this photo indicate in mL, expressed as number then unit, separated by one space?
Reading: 400 mL
